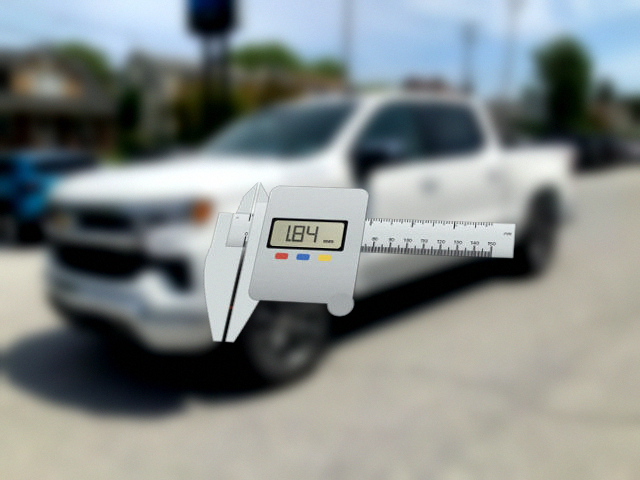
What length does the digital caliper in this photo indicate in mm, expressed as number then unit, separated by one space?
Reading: 1.84 mm
